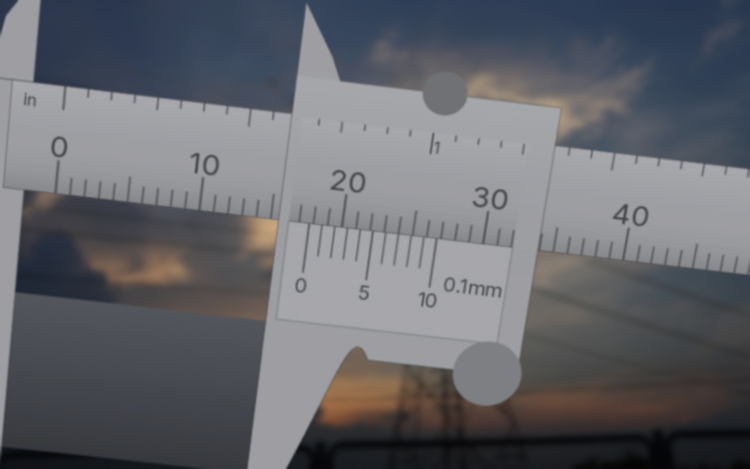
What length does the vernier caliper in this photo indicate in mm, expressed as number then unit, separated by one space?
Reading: 17.7 mm
